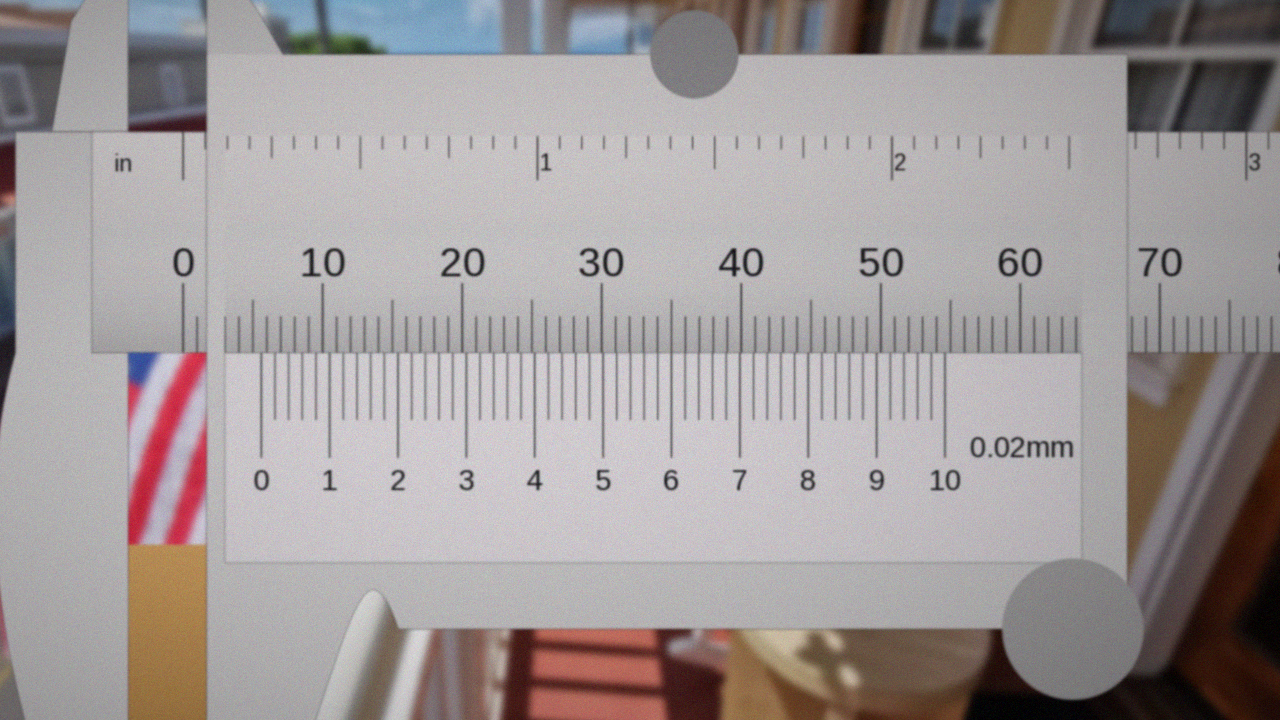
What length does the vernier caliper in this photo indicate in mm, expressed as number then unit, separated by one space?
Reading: 5.6 mm
